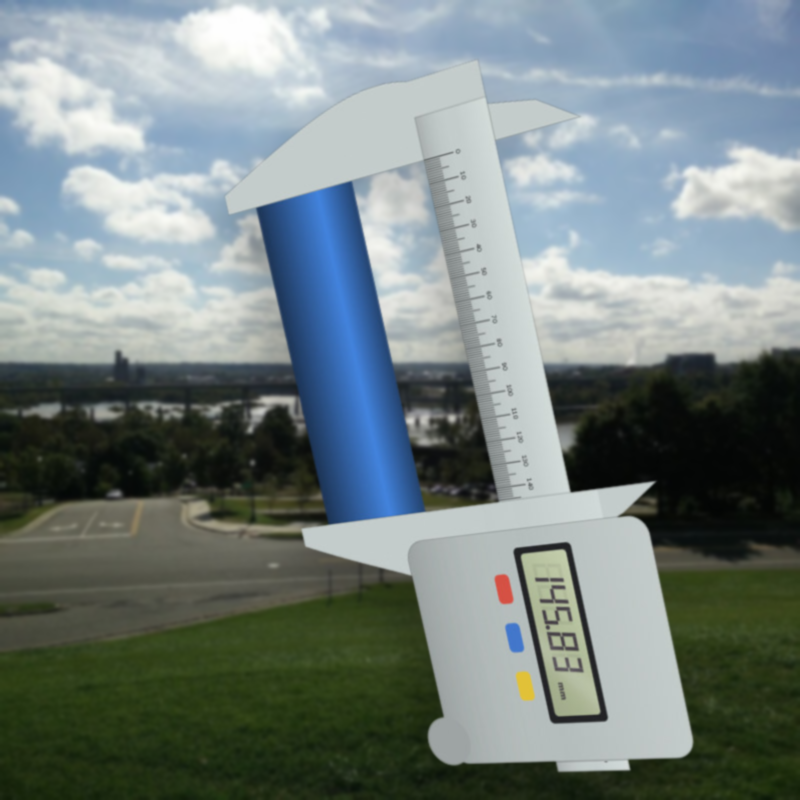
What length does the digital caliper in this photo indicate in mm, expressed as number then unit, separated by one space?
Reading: 145.83 mm
